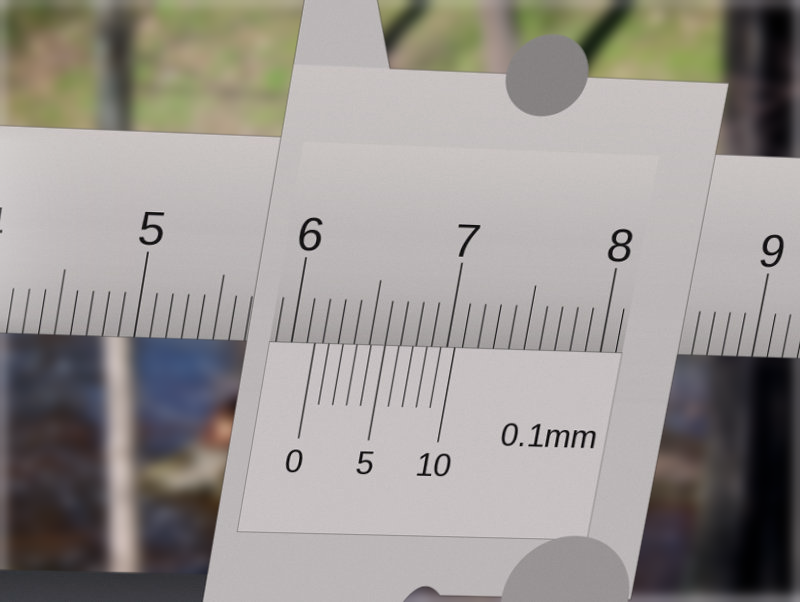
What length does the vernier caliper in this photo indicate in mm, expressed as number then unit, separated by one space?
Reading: 61.5 mm
